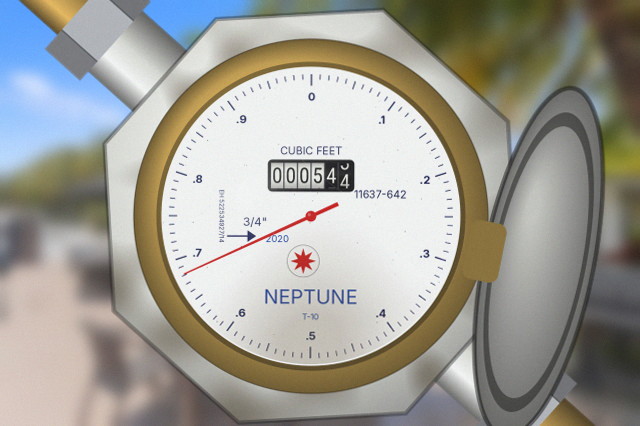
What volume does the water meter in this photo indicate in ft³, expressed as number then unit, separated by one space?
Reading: 543.68 ft³
